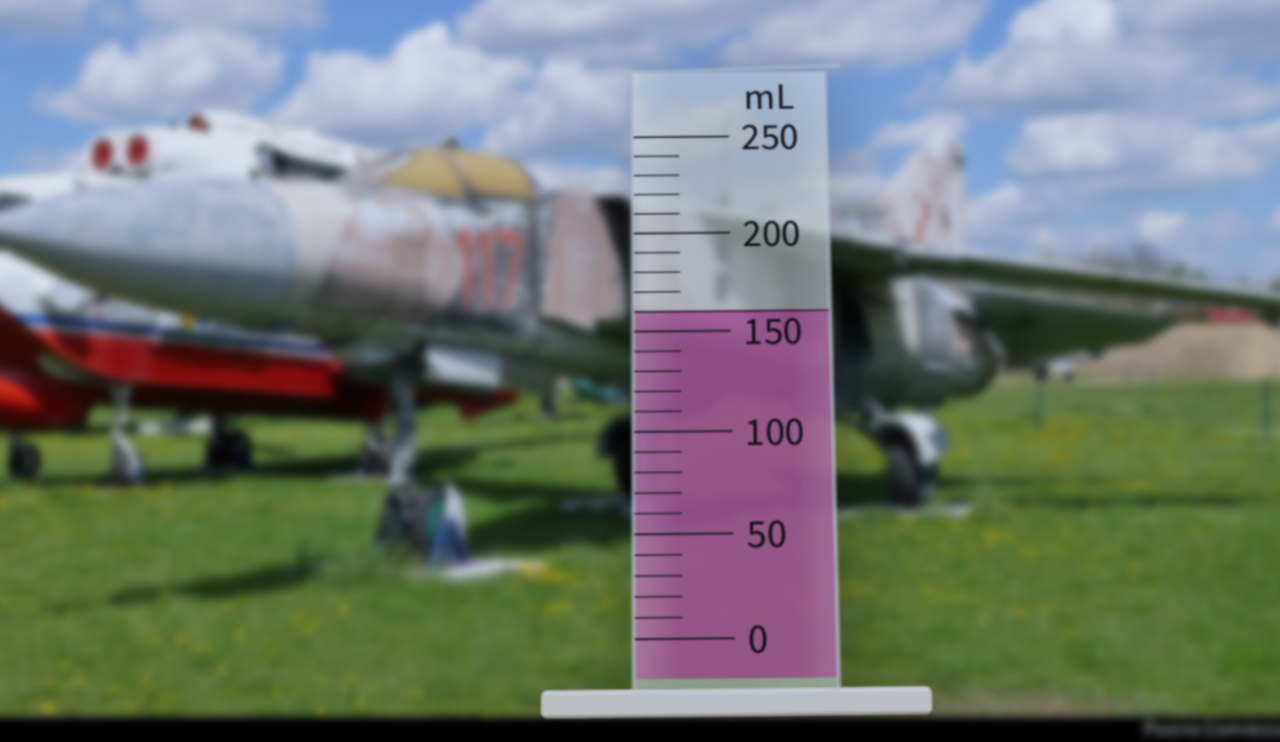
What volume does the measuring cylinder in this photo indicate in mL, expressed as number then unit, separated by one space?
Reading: 160 mL
